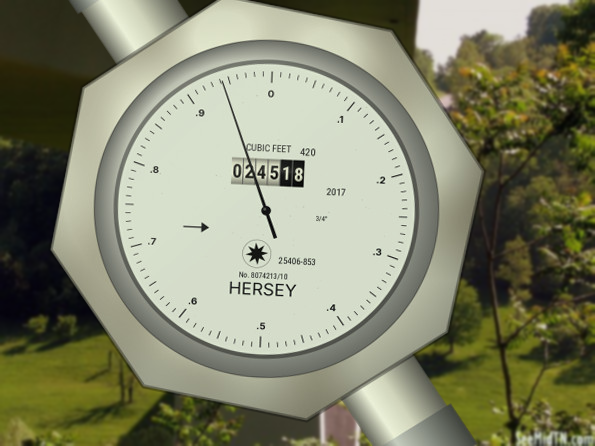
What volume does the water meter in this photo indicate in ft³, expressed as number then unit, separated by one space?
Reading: 24517.94 ft³
